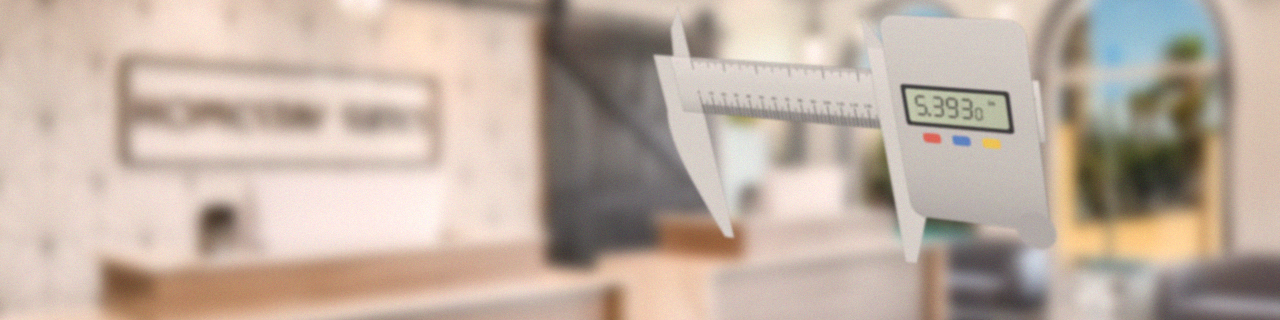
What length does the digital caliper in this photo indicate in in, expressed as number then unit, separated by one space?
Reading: 5.3930 in
